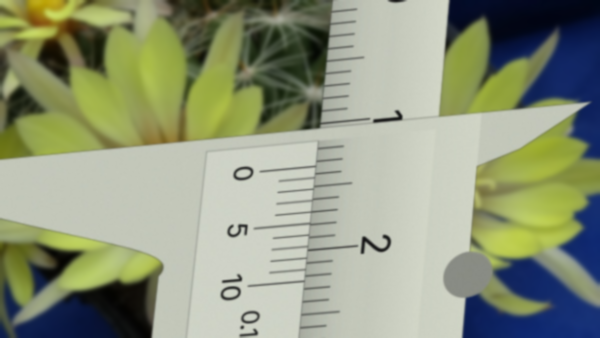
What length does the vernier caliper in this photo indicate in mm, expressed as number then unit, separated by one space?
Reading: 13.4 mm
